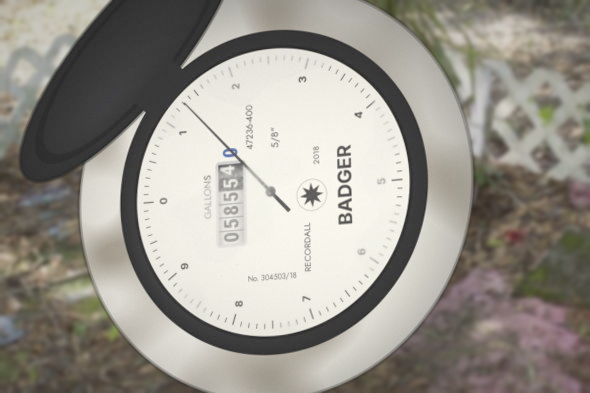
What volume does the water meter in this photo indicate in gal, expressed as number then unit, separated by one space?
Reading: 585541.3 gal
